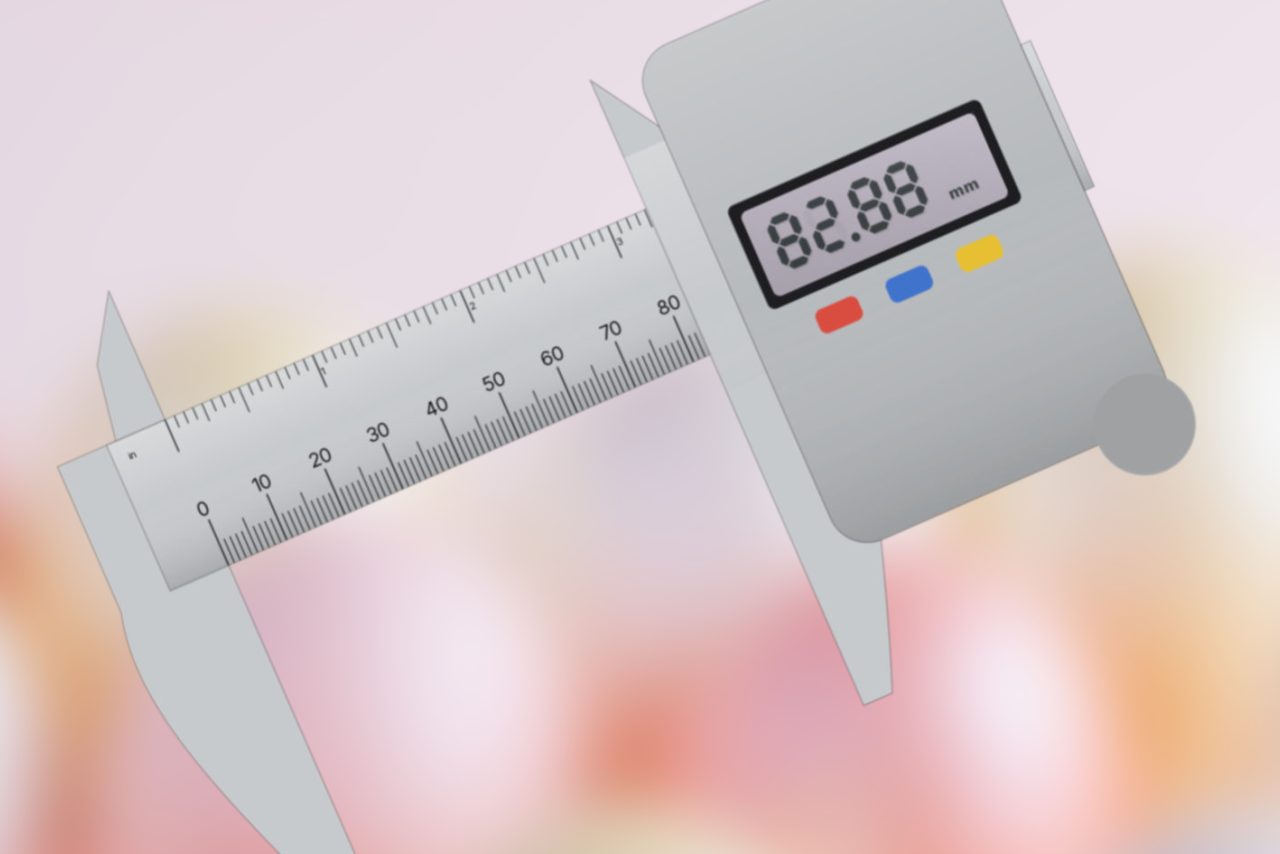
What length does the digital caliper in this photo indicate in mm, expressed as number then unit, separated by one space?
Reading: 82.88 mm
